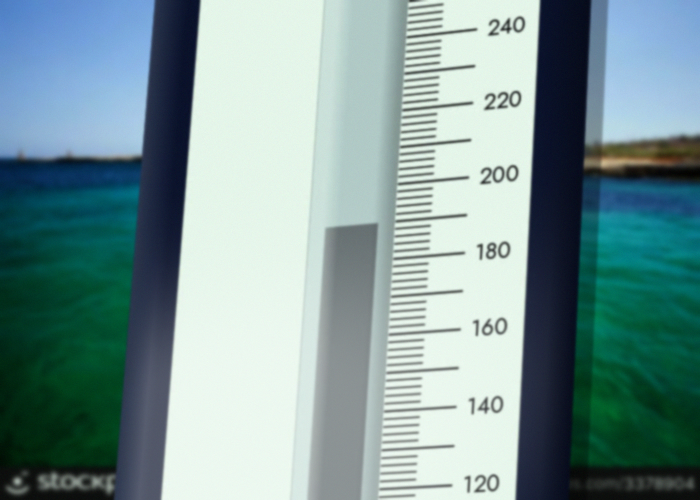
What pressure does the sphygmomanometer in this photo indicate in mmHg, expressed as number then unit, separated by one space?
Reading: 190 mmHg
